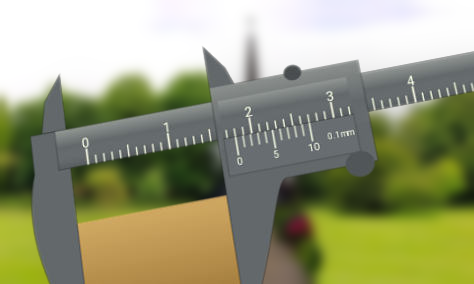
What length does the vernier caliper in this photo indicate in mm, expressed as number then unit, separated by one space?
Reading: 18.0 mm
